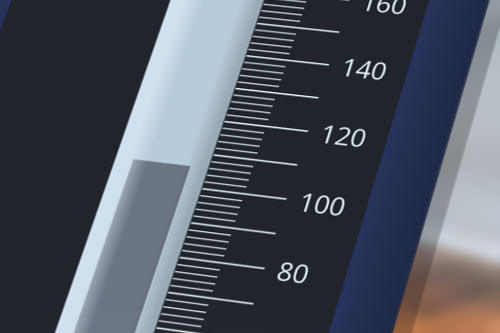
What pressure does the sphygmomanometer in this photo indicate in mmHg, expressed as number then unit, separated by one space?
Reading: 106 mmHg
